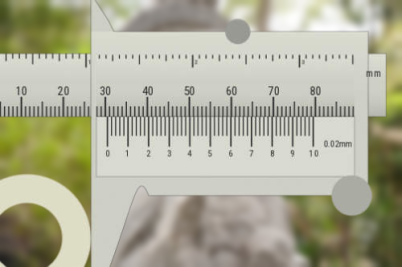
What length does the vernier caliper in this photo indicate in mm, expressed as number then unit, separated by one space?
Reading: 30.5 mm
